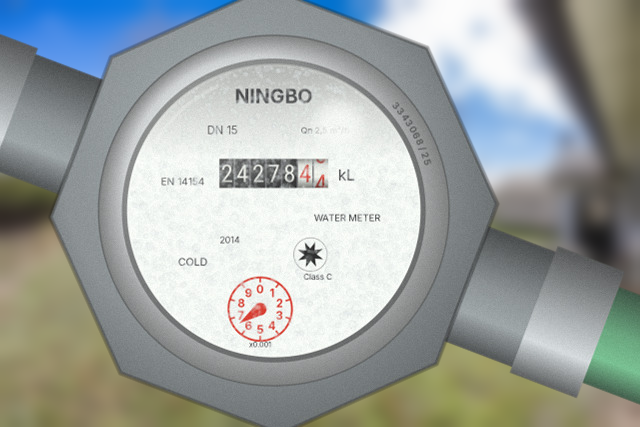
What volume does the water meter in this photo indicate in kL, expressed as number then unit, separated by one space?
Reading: 24278.436 kL
